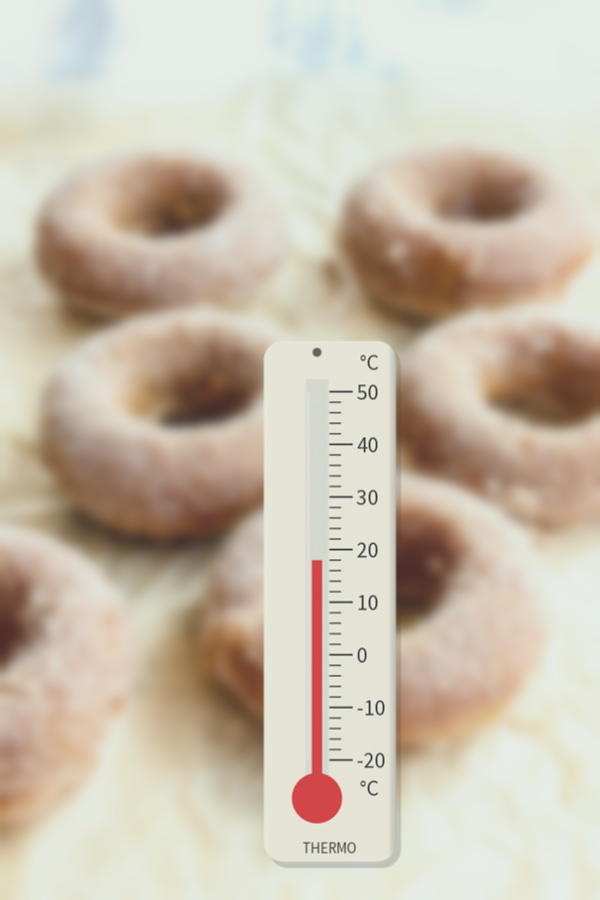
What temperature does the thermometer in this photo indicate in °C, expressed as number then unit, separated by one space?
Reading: 18 °C
